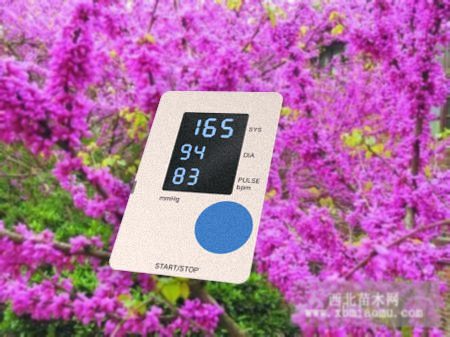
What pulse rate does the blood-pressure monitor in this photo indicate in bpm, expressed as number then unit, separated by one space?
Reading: 83 bpm
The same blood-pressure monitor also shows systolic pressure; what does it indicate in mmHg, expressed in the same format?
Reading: 165 mmHg
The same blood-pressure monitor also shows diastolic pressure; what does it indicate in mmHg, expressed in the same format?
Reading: 94 mmHg
